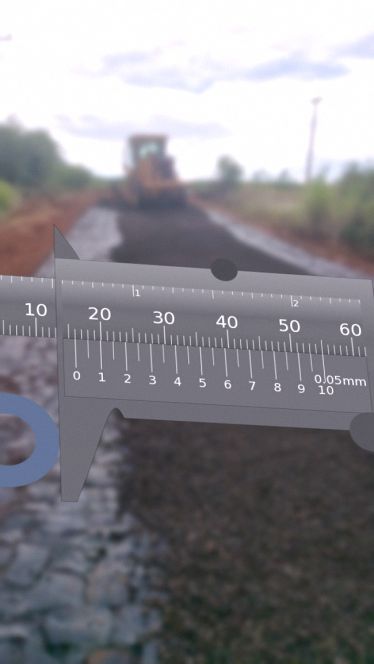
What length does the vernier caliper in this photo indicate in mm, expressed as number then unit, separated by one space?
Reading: 16.0 mm
